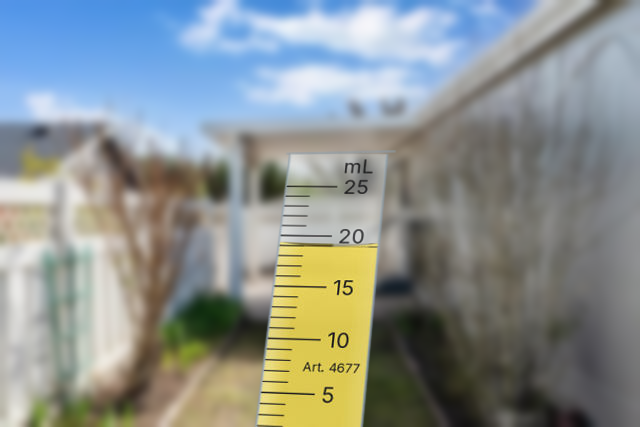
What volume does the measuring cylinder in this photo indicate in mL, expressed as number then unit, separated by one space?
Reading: 19 mL
